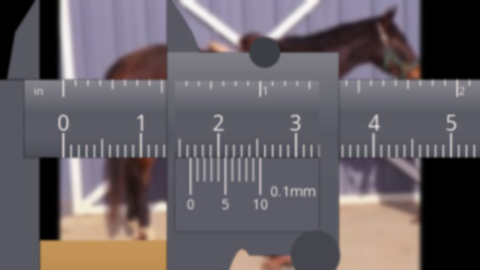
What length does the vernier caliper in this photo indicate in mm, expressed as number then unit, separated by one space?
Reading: 16.4 mm
